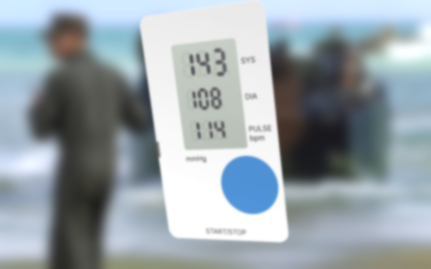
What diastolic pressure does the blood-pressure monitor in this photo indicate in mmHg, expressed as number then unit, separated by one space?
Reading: 108 mmHg
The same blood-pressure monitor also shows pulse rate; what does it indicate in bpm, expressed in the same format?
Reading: 114 bpm
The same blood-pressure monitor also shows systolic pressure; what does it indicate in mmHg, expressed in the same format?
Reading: 143 mmHg
